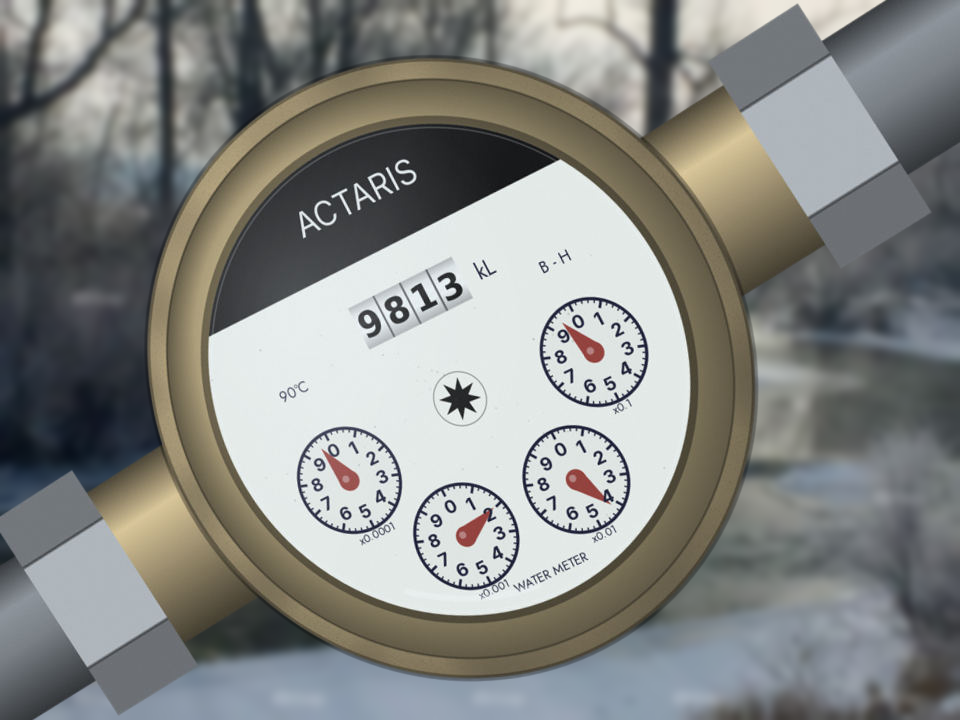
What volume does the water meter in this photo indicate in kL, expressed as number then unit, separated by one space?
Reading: 9812.9419 kL
